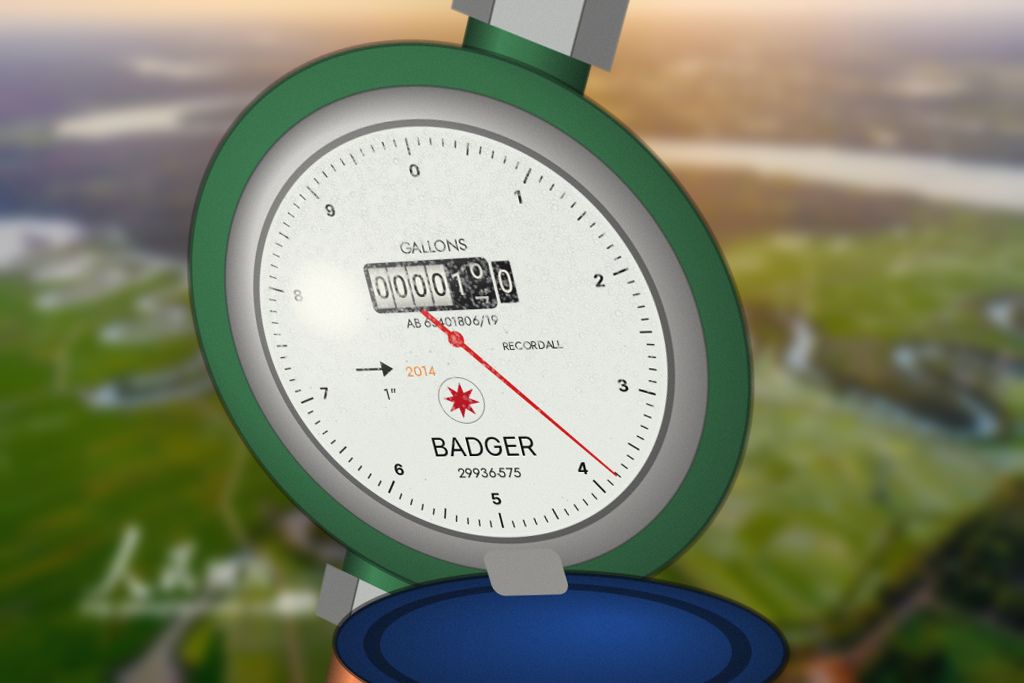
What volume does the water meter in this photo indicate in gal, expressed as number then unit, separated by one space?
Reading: 163.8 gal
